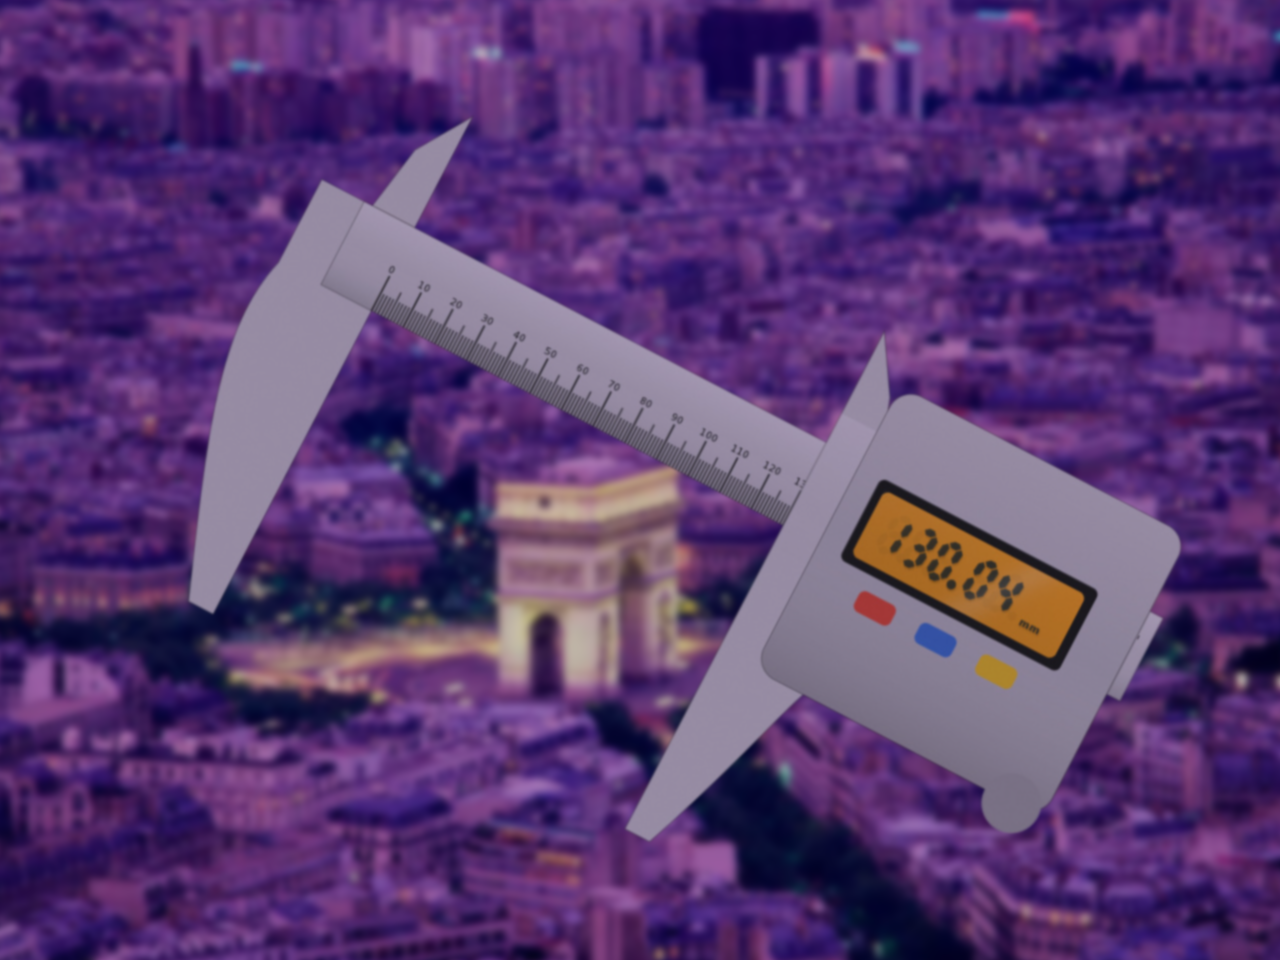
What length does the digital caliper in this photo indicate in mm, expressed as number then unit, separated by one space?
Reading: 130.04 mm
